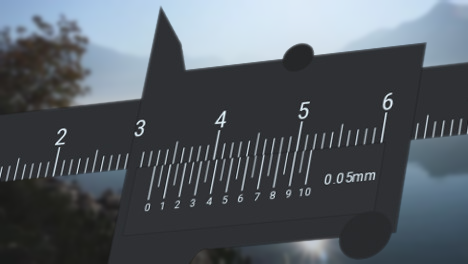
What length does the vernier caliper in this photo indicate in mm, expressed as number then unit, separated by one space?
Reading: 32.8 mm
